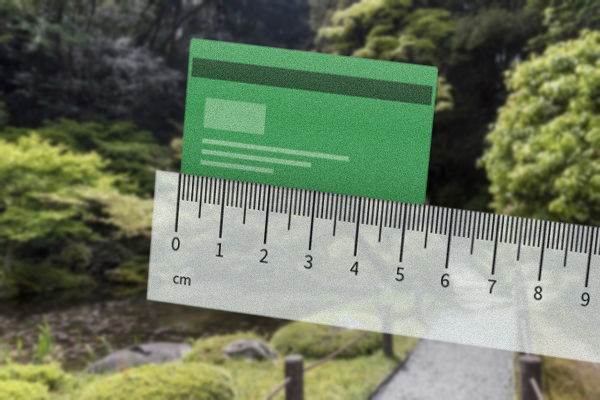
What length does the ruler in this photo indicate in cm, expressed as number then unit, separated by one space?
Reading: 5.4 cm
